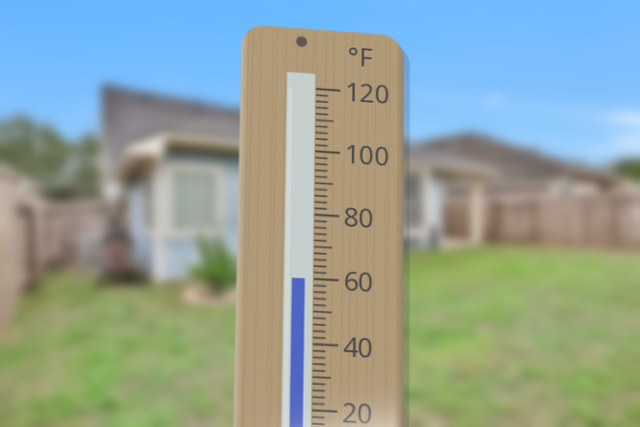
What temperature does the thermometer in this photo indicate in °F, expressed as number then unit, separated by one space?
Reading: 60 °F
